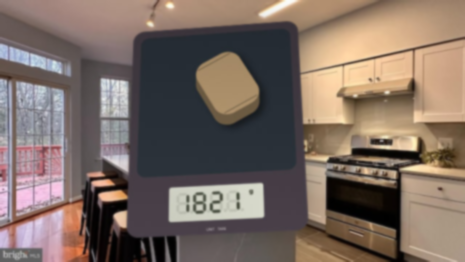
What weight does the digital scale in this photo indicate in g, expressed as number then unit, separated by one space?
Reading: 1821 g
